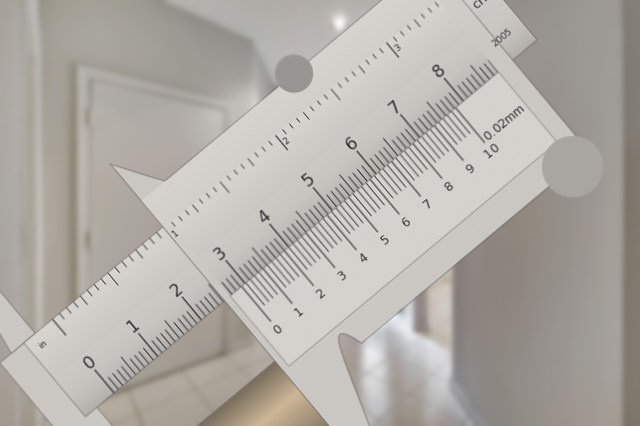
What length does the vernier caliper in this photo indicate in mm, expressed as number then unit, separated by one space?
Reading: 29.2 mm
